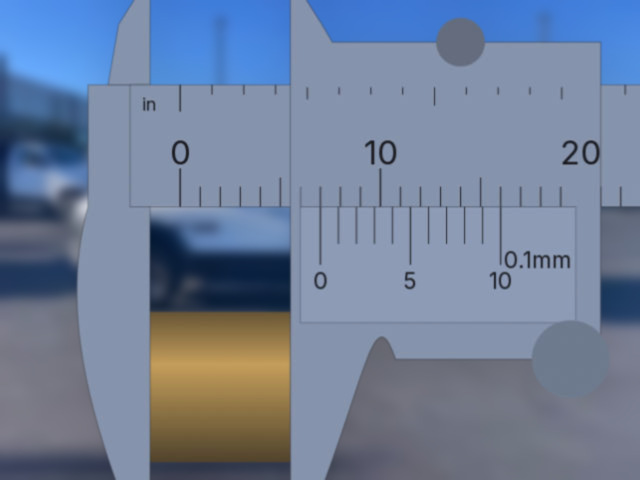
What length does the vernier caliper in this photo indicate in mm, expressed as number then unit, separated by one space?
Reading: 7.0 mm
